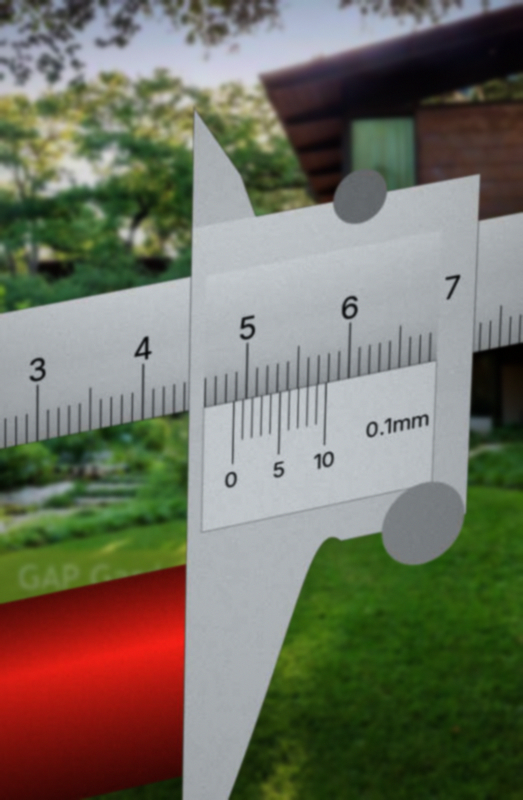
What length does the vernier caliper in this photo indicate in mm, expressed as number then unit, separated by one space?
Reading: 48.8 mm
